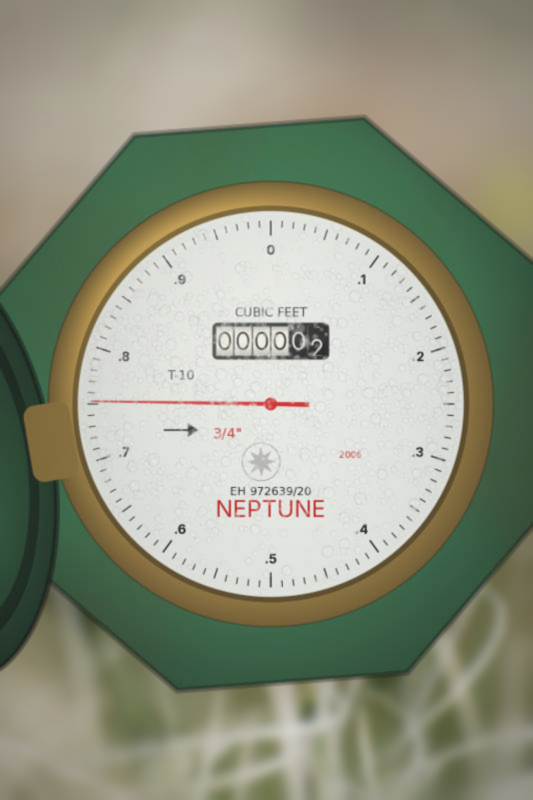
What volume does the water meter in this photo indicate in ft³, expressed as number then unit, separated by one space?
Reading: 1.75 ft³
